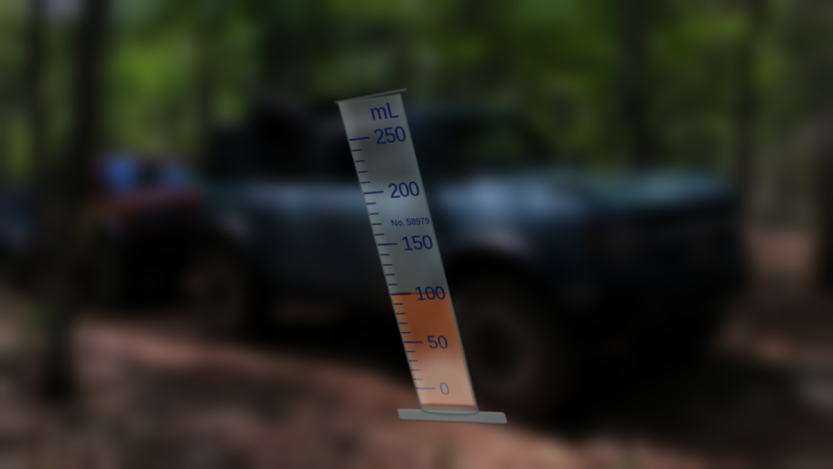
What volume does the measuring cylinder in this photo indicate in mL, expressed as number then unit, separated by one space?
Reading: 100 mL
